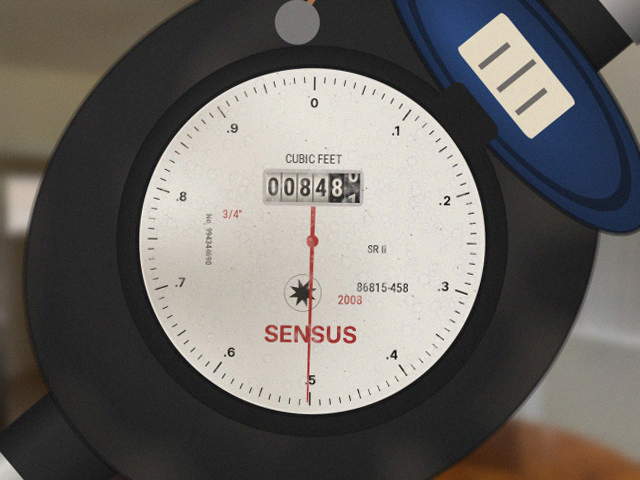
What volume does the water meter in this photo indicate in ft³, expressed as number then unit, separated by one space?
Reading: 8480.50 ft³
